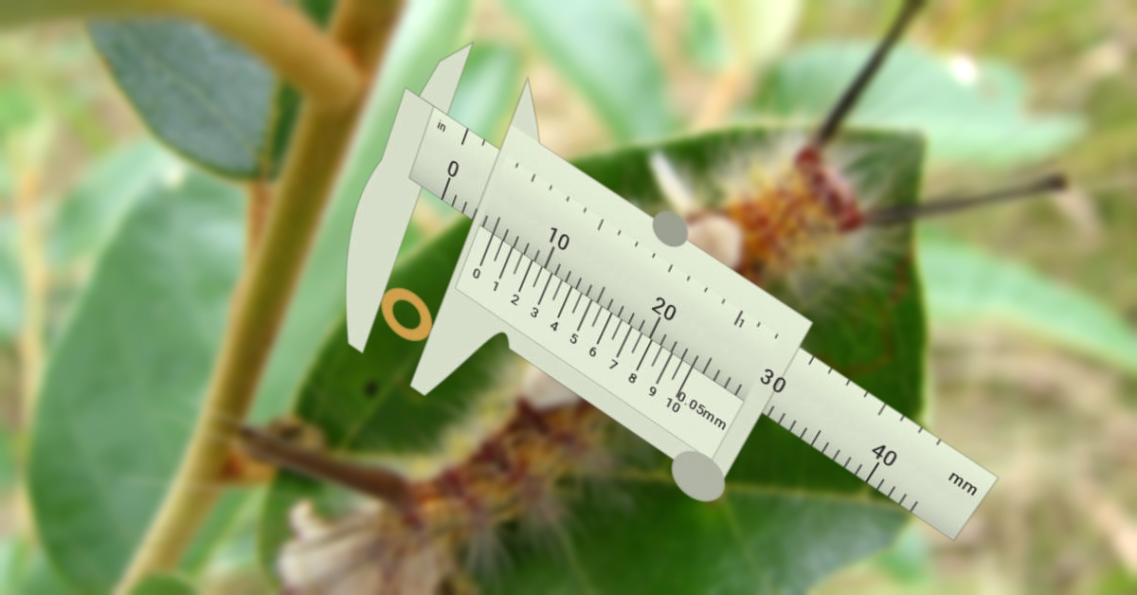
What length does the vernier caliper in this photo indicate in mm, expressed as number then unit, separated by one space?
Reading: 5.0 mm
